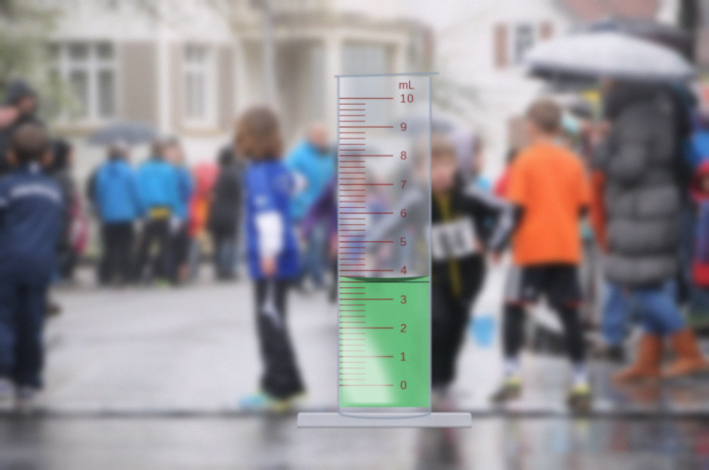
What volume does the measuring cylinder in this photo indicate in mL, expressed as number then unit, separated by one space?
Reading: 3.6 mL
